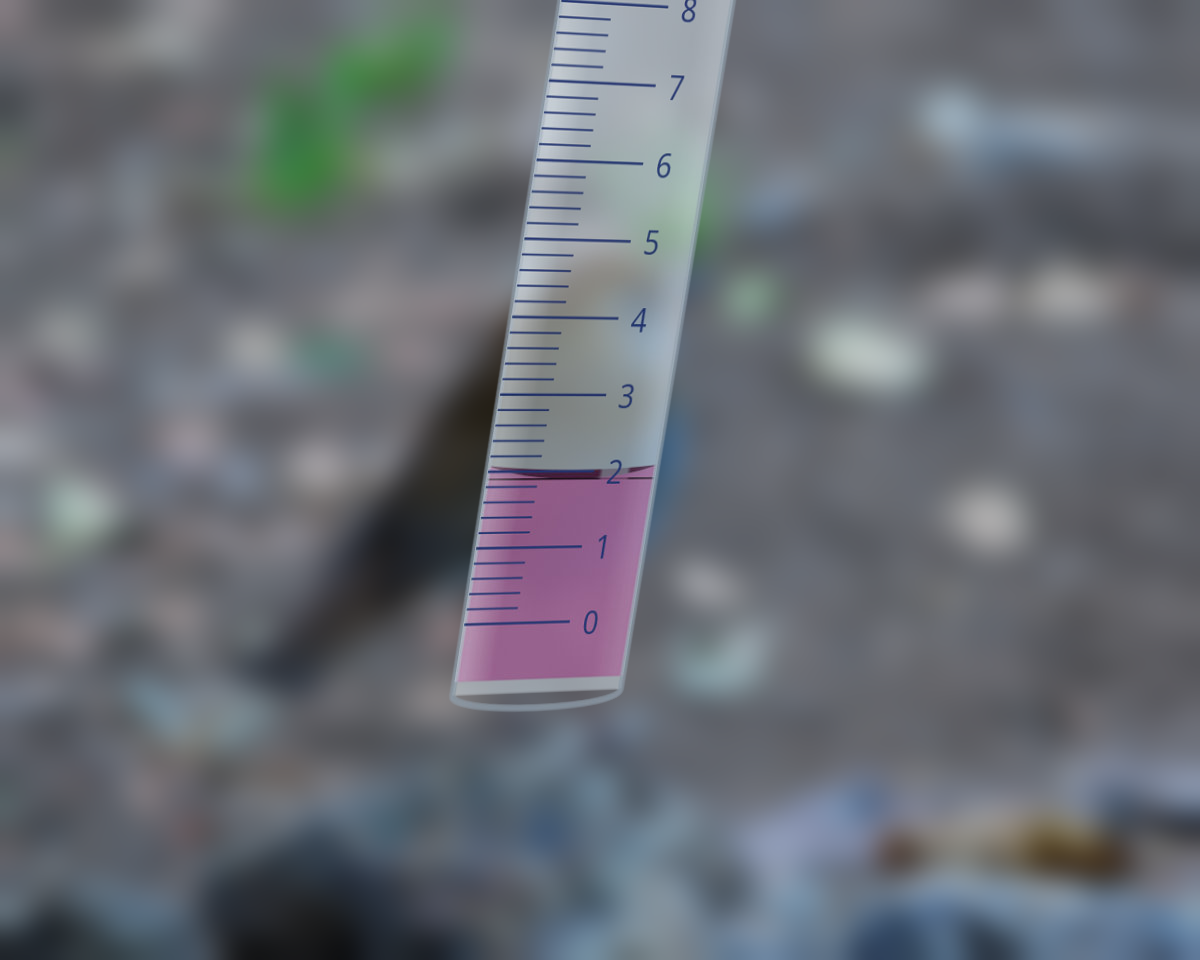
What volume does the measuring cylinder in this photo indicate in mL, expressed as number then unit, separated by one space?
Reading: 1.9 mL
